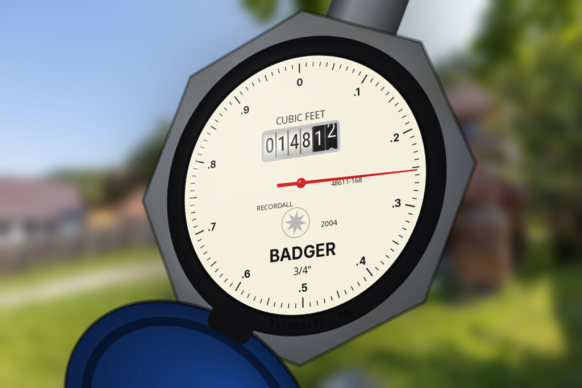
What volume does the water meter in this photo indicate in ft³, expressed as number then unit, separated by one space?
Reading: 14812.25 ft³
